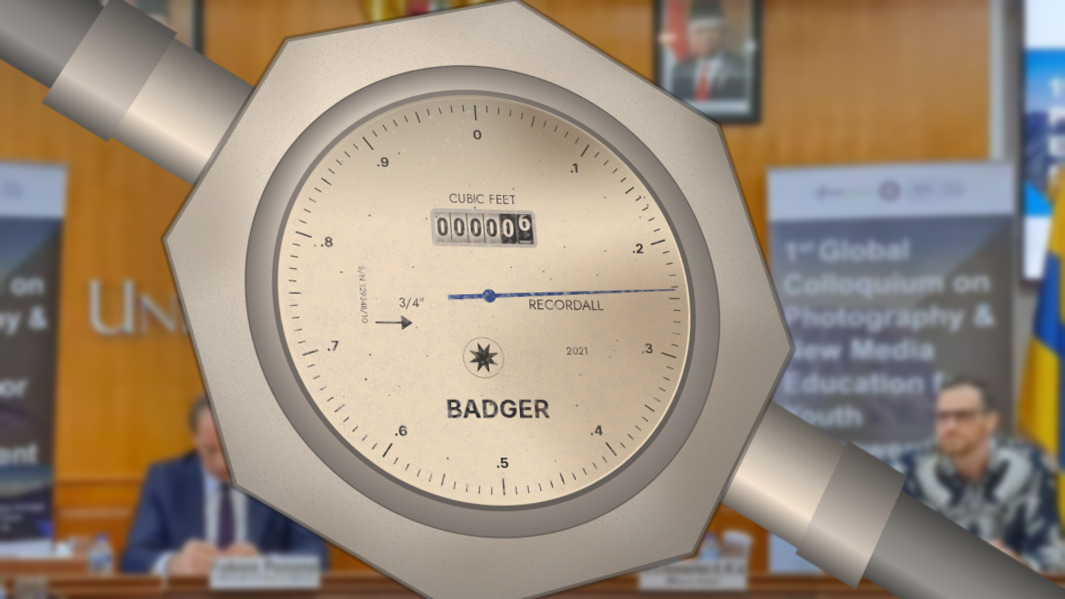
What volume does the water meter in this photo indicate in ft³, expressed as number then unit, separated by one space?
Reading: 6.24 ft³
